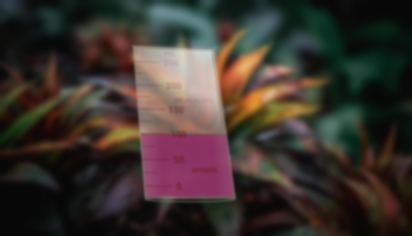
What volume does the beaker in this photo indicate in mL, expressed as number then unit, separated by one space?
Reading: 100 mL
